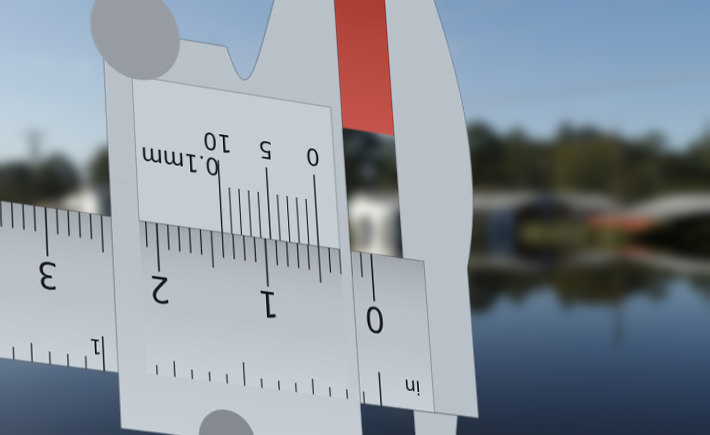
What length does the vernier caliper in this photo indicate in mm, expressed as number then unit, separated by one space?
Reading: 5.0 mm
